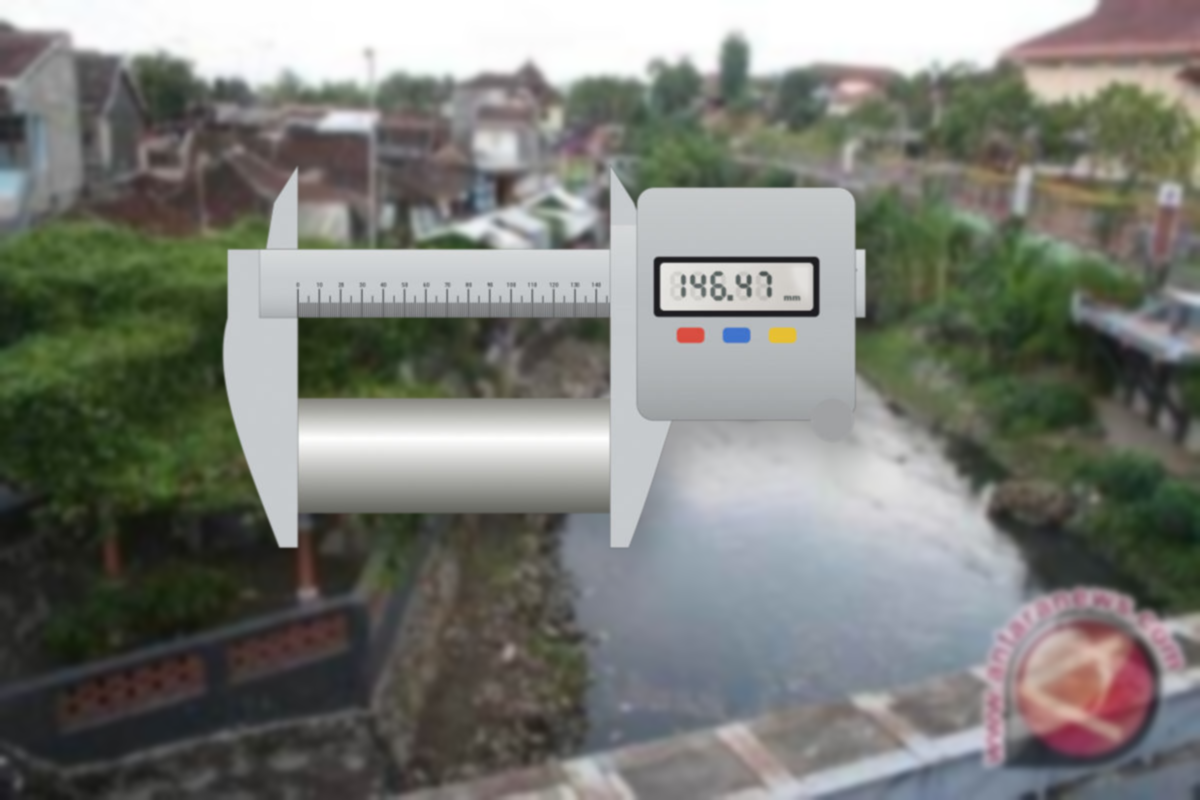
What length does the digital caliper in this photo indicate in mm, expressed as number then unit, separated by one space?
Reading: 146.47 mm
